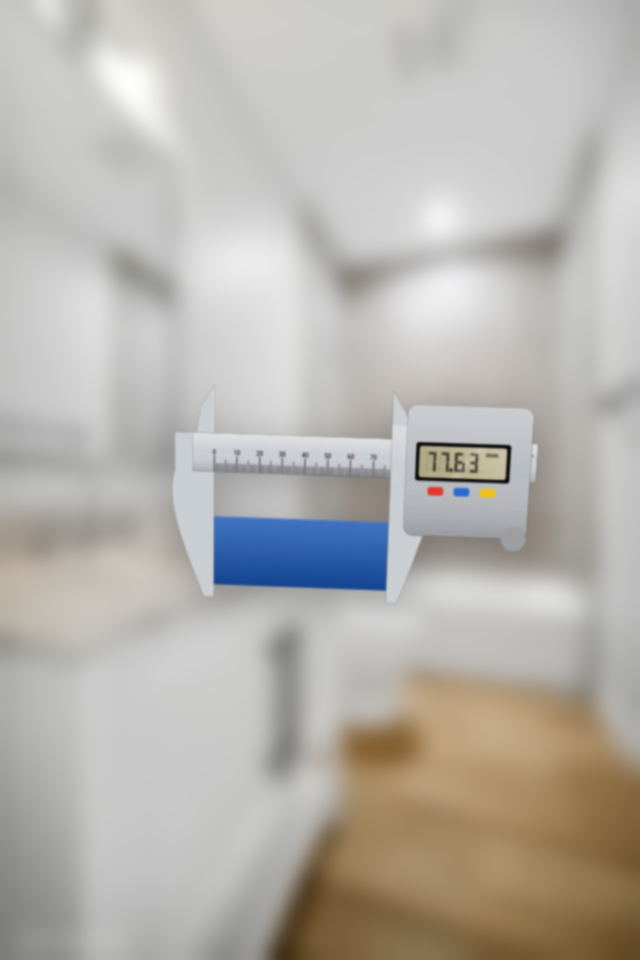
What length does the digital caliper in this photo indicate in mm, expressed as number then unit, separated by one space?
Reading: 77.63 mm
